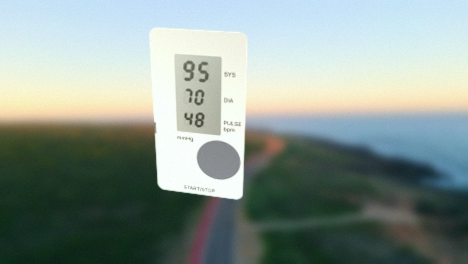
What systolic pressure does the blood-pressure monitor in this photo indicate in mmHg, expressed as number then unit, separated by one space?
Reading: 95 mmHg
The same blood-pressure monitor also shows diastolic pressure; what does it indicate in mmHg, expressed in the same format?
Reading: 70 mmHg
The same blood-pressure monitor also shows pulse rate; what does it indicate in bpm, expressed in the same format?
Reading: 48 bpm
